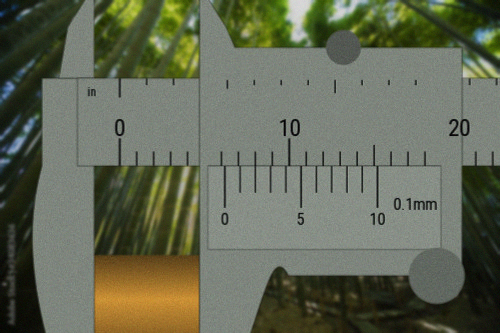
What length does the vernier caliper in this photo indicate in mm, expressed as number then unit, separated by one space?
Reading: 6.2 mm
